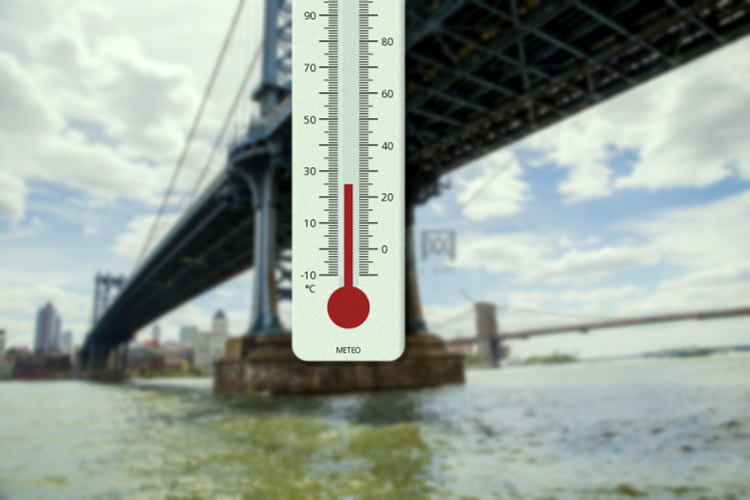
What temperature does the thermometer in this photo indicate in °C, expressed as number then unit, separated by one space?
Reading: 25 °C
